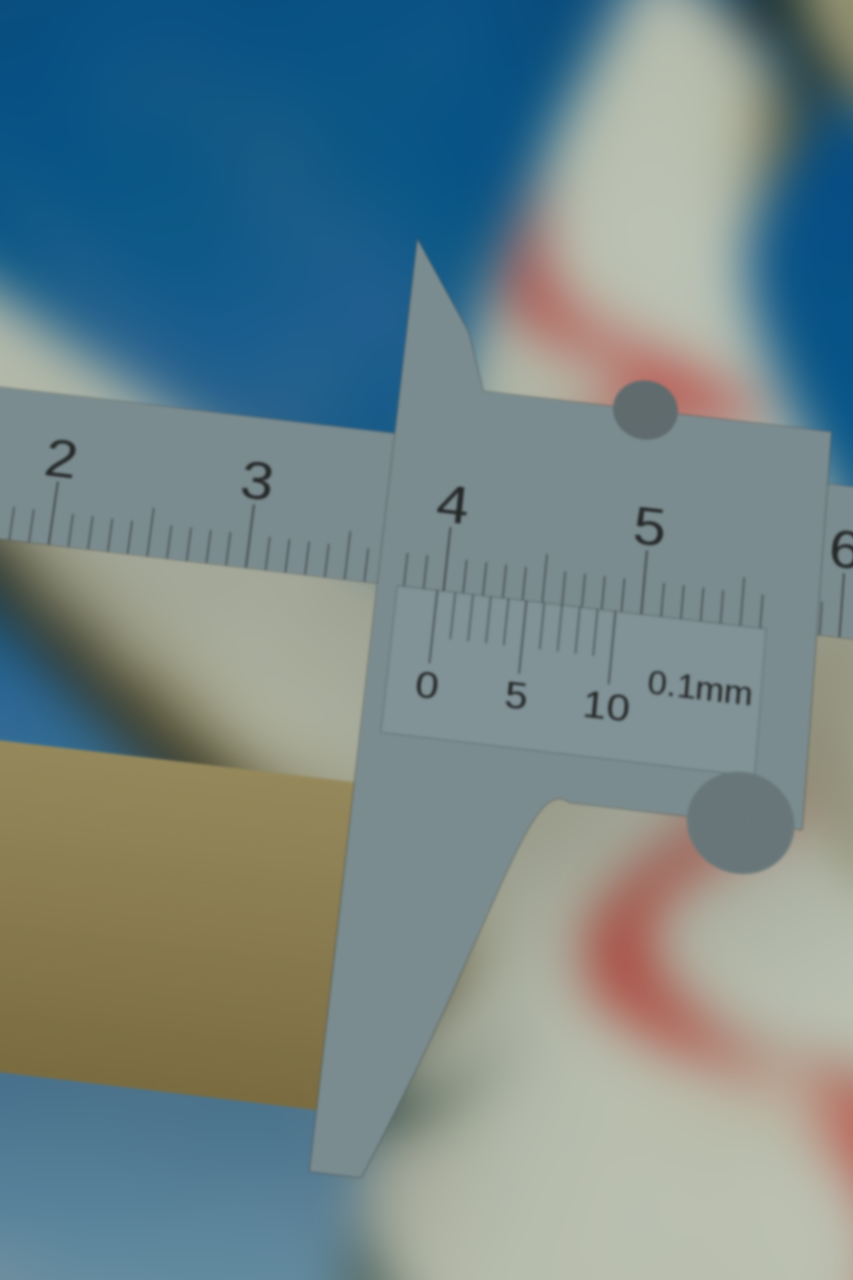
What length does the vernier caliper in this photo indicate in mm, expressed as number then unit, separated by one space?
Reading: 39.7 mm
